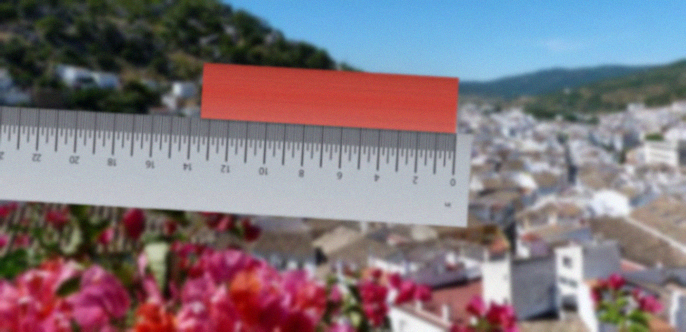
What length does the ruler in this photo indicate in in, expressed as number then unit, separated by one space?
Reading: 13.5 in
